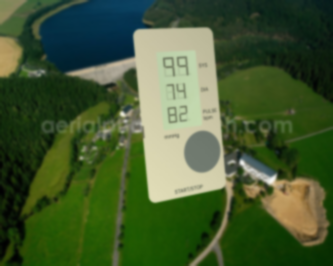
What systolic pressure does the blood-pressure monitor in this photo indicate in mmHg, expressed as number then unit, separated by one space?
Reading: 99 mmHg
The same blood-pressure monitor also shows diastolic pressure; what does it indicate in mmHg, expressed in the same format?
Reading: 74 mmHg
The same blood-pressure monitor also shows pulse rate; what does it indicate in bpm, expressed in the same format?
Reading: 82 bpm
